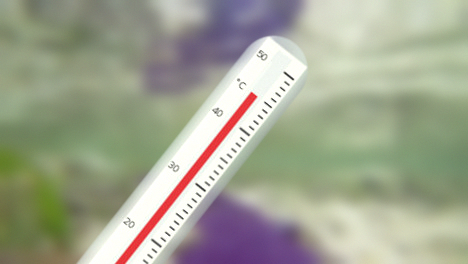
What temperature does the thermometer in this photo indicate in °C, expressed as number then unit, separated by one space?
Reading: 45 °C
